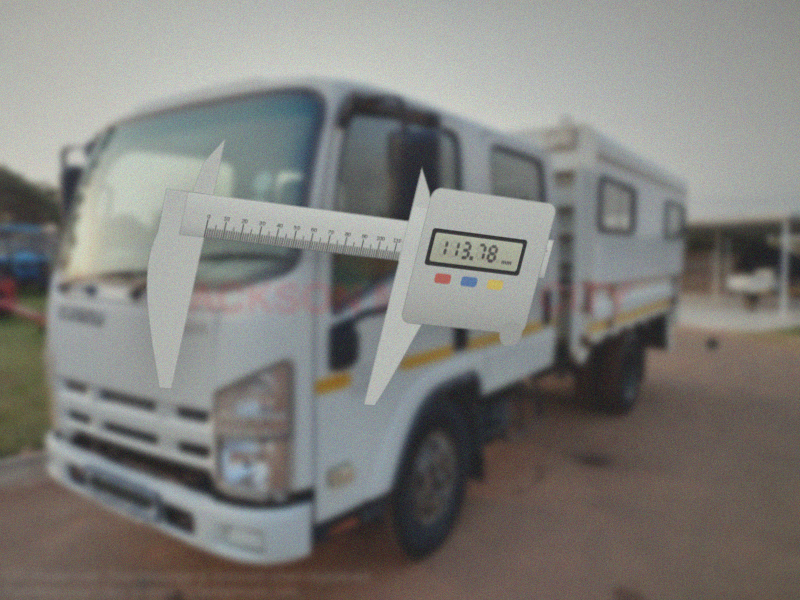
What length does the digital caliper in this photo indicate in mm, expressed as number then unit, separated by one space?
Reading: 113.78 mm
